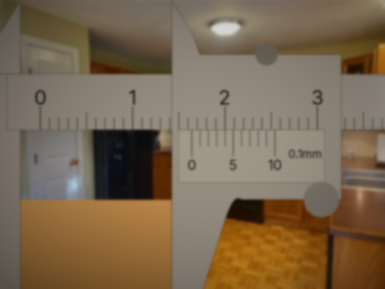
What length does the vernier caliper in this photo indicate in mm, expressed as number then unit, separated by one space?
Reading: 16.4 mm
